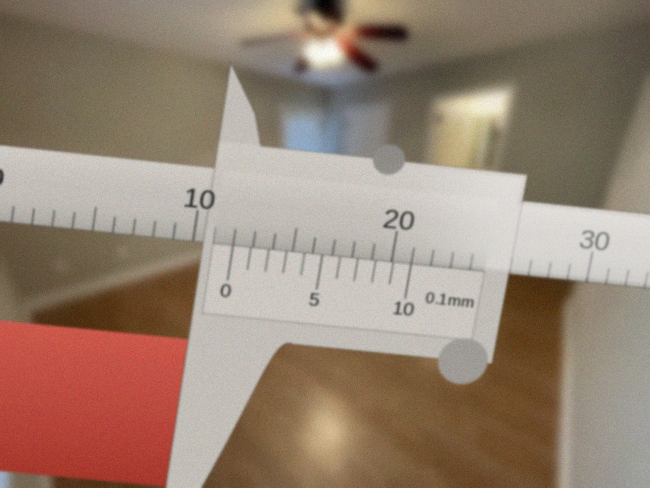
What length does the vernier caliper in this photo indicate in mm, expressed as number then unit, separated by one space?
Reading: 12.0 mm
